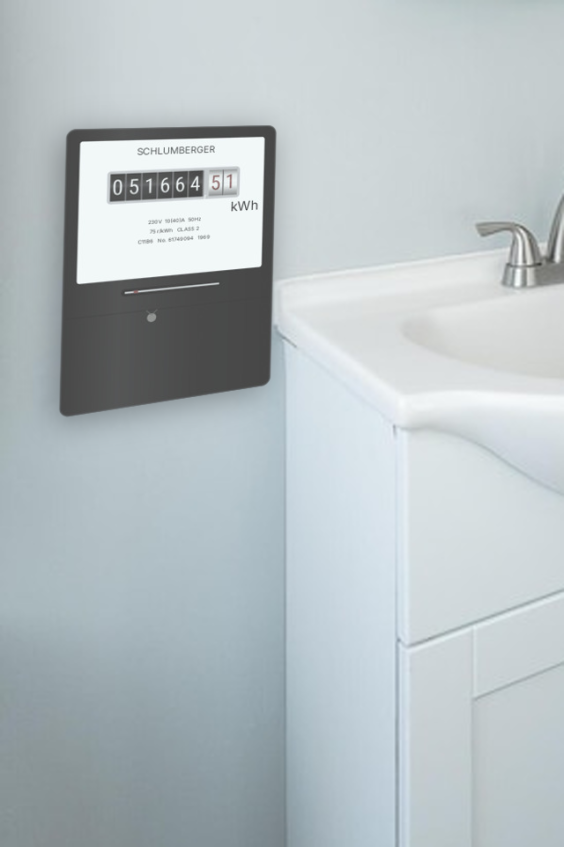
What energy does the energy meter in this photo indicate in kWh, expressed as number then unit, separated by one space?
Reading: 51664.51 kWh
